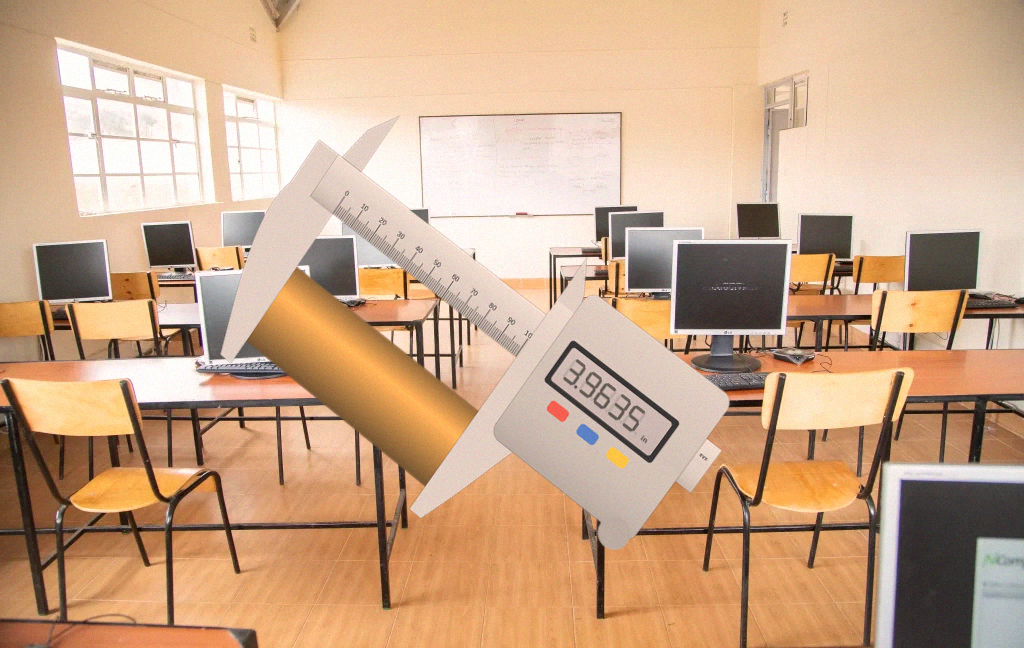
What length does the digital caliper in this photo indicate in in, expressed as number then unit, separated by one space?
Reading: 3.9635 in
